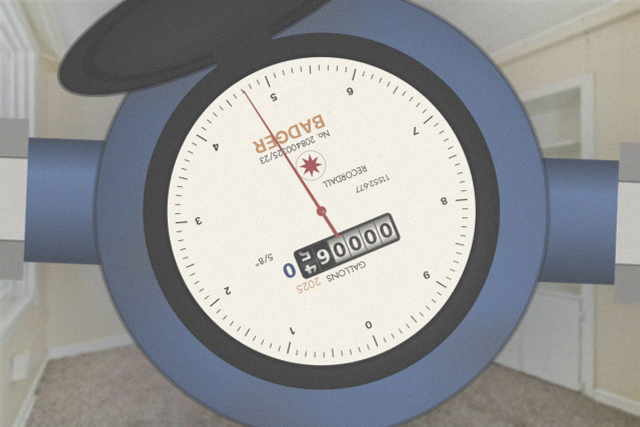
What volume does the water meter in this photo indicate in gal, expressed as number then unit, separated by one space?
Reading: 644.7 gal
